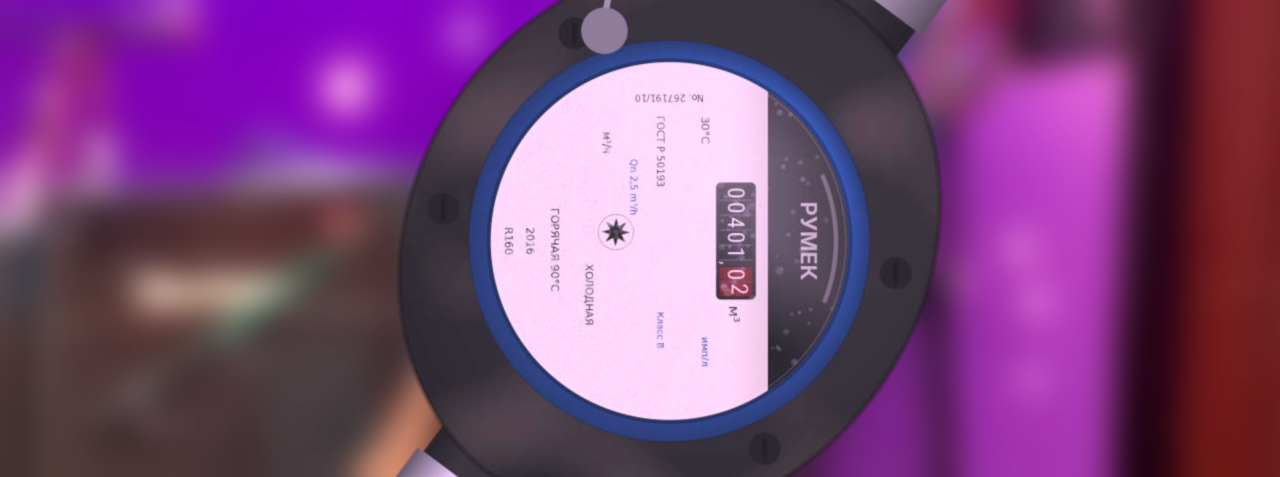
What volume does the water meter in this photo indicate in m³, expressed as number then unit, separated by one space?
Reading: 401.02 m³
